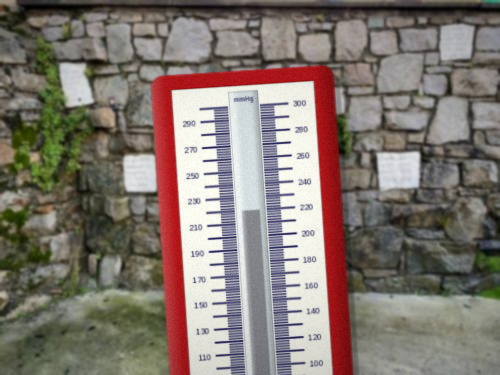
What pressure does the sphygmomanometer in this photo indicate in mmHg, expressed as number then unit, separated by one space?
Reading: 220 mmHg
